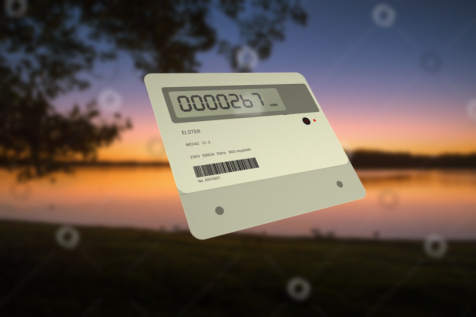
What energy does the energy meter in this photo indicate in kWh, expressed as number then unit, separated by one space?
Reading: 267 kWh
